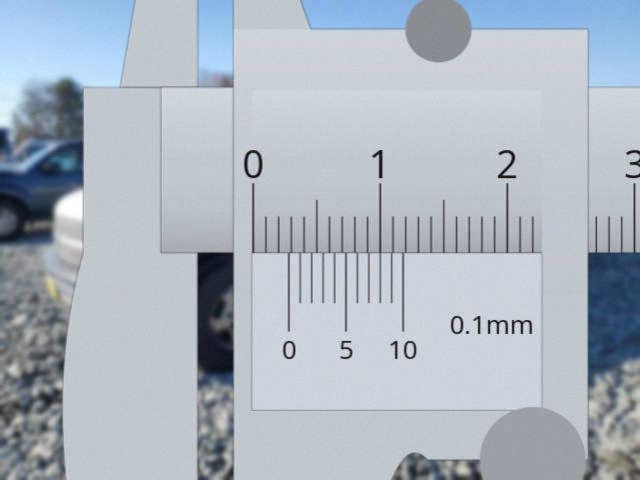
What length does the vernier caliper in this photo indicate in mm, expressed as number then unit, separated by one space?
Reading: 2.8 mm
